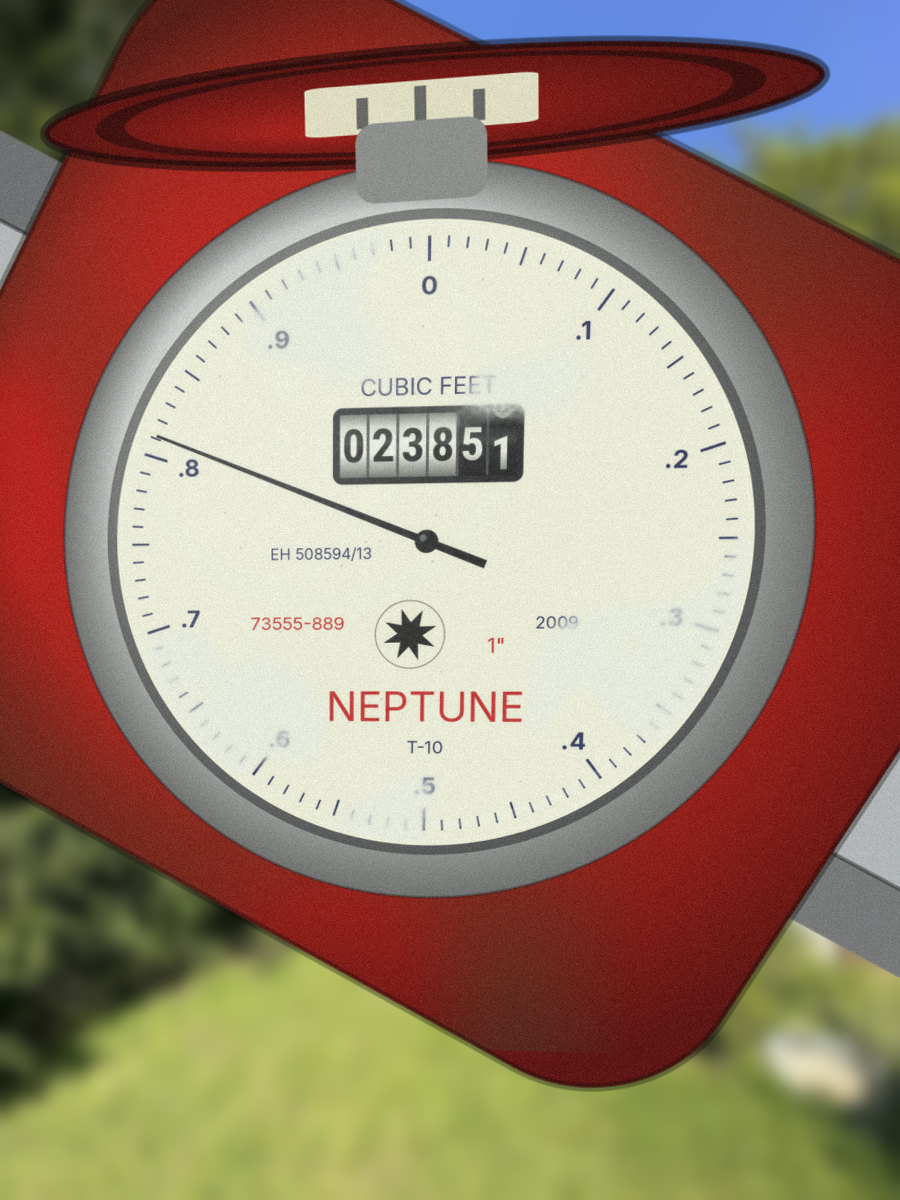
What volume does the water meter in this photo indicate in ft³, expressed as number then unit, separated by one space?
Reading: 23850.81 ft³
